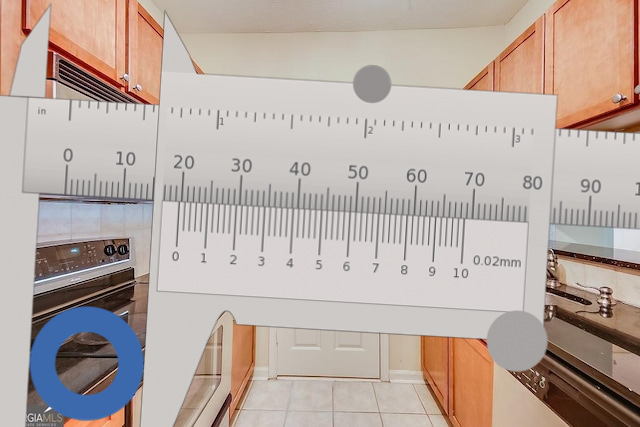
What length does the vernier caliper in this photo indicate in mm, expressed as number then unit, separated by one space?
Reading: 19.6 mm
